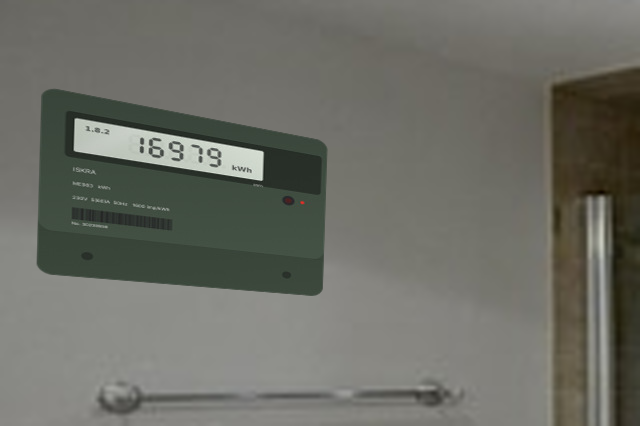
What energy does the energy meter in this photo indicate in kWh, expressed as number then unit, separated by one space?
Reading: 16979 kWh
